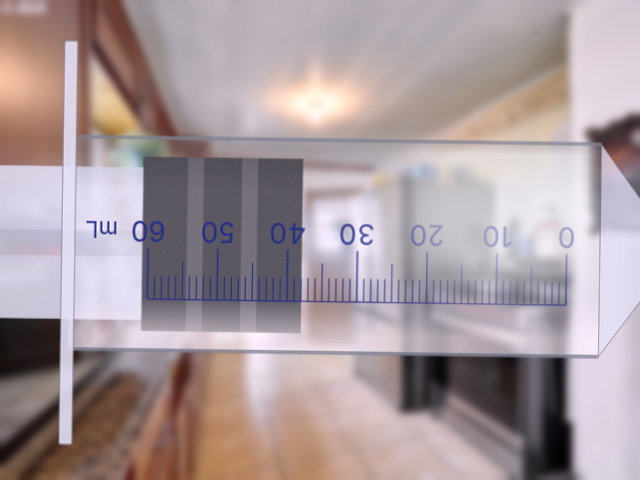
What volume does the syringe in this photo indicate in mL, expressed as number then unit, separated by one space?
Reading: 38 mL
